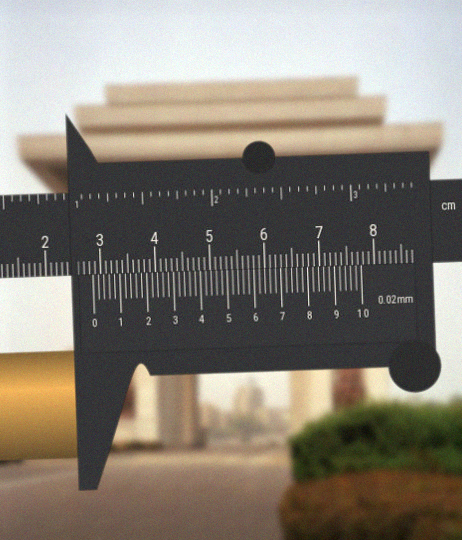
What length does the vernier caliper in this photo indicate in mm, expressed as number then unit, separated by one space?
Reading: 28.6 mm
